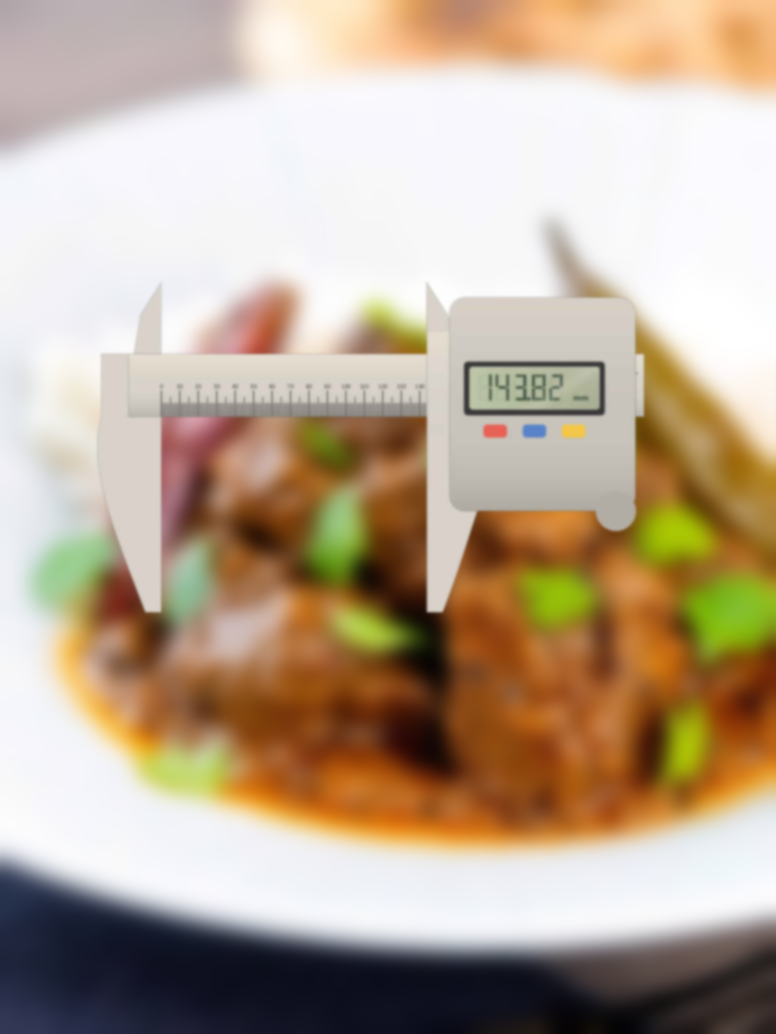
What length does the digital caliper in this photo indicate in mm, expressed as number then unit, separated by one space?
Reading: 143.82 mm
